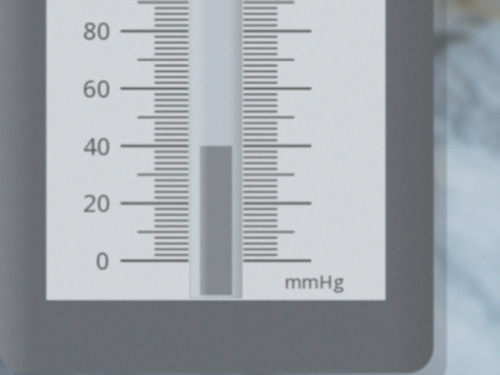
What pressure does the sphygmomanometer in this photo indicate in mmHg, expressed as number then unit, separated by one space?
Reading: 40 mmHg
